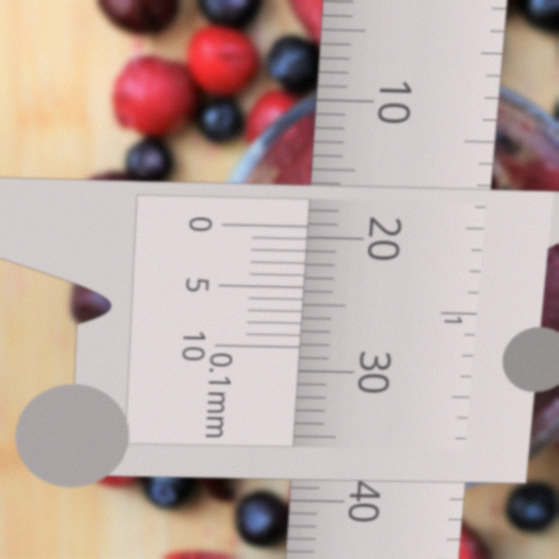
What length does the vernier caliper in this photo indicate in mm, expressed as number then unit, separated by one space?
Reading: 19.2 mm
